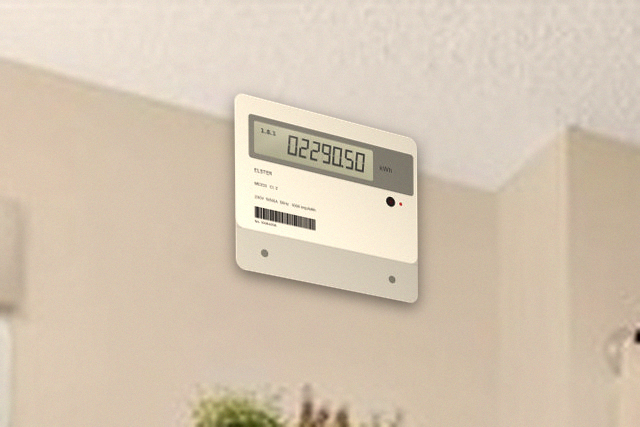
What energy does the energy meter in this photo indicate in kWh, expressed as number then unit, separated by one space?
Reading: 2290.50 kWh
